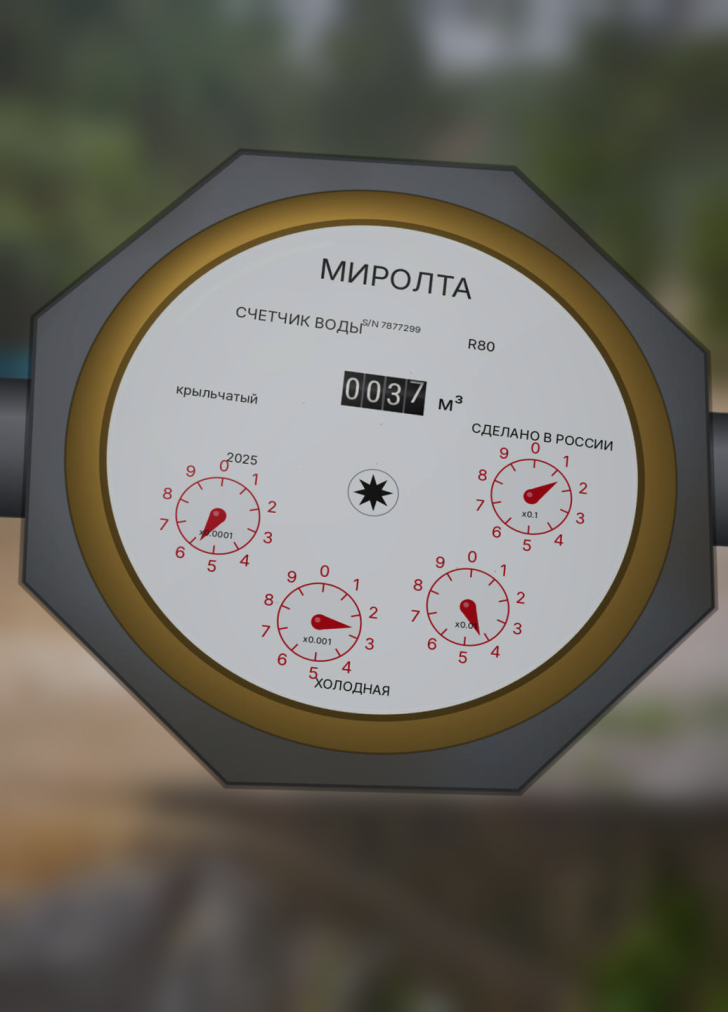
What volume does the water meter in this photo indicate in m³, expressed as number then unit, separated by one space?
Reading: 37.1425 m³
